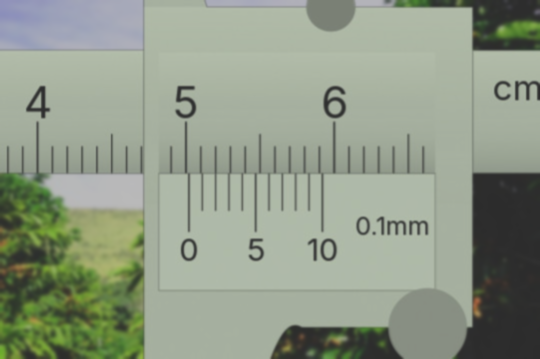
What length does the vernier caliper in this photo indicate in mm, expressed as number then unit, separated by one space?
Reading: 50.2 mm
